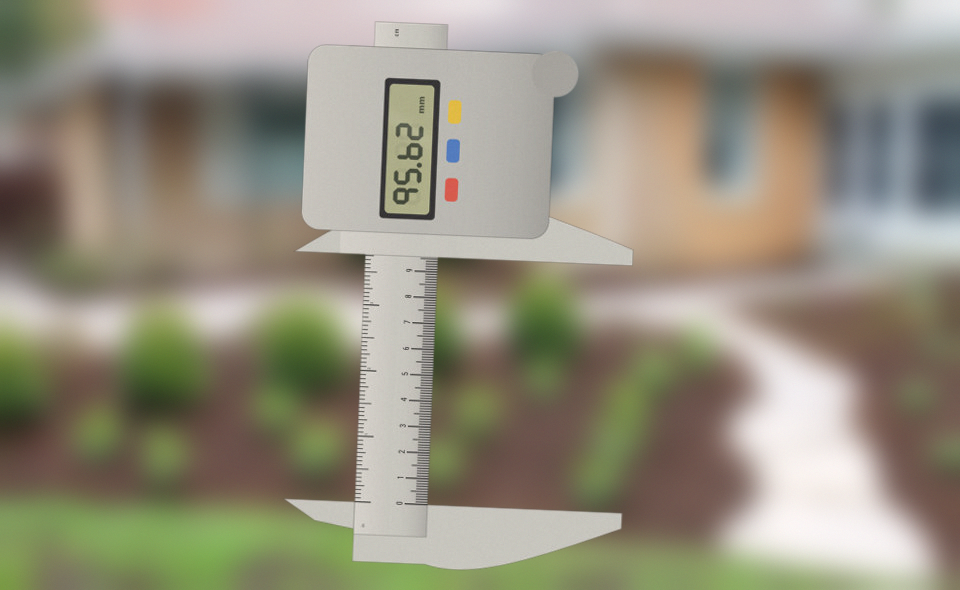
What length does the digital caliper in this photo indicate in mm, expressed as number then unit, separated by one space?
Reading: 95.62 mm
